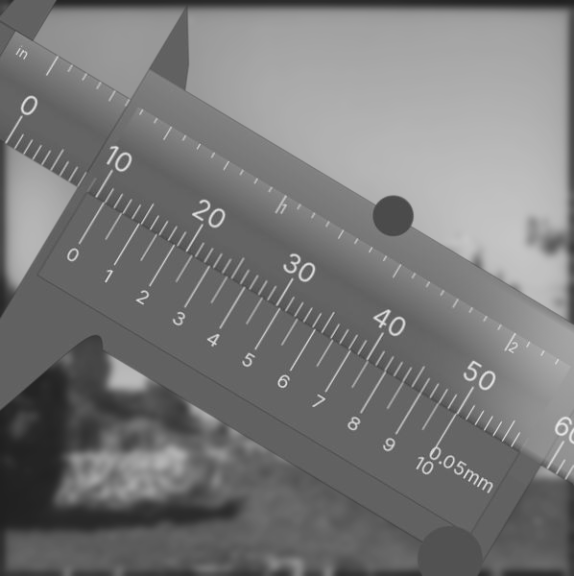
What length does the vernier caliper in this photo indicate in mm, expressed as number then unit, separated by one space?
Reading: 10.9 mm
